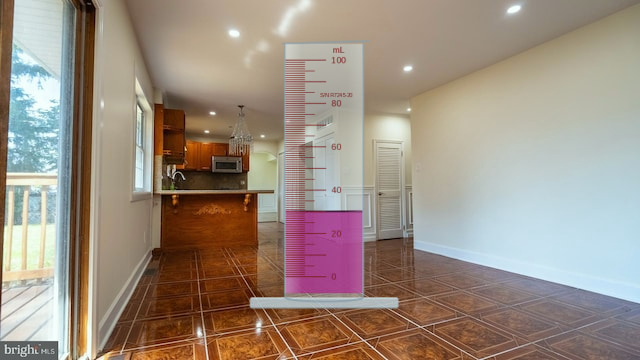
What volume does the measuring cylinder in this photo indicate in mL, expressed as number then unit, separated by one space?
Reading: 30 mL
